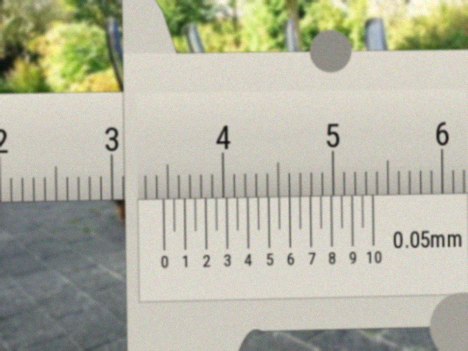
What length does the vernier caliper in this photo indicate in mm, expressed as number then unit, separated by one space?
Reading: 34.6 mm
